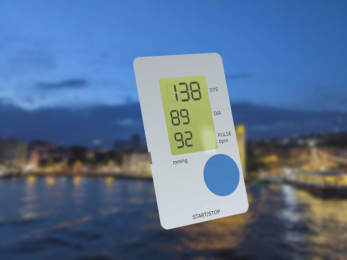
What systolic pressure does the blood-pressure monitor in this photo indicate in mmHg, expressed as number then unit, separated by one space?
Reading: 138 mmHg
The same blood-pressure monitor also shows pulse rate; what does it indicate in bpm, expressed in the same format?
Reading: 92 bpm
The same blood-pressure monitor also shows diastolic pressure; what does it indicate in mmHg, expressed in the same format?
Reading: 89 mmHg
